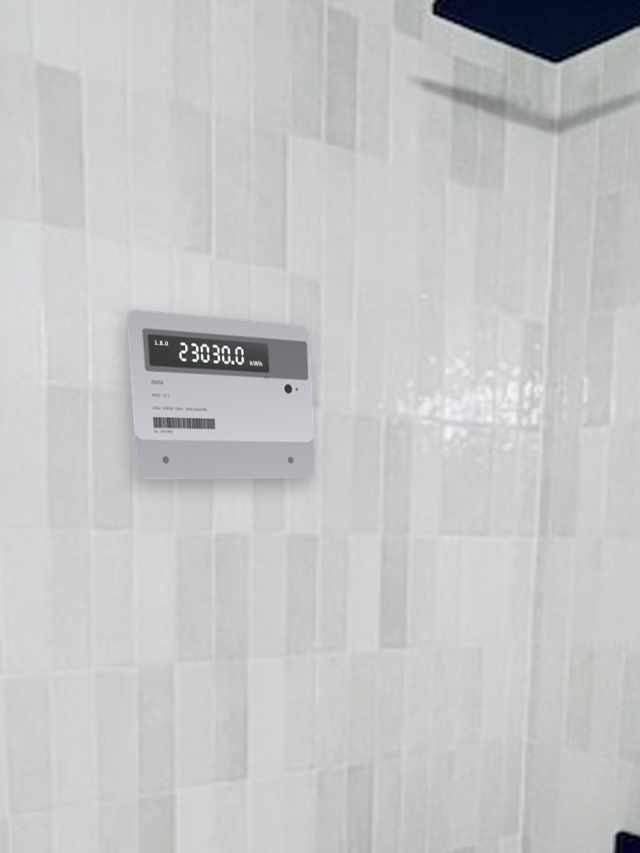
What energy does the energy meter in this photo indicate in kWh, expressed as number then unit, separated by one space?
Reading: 23030.0 kWh
